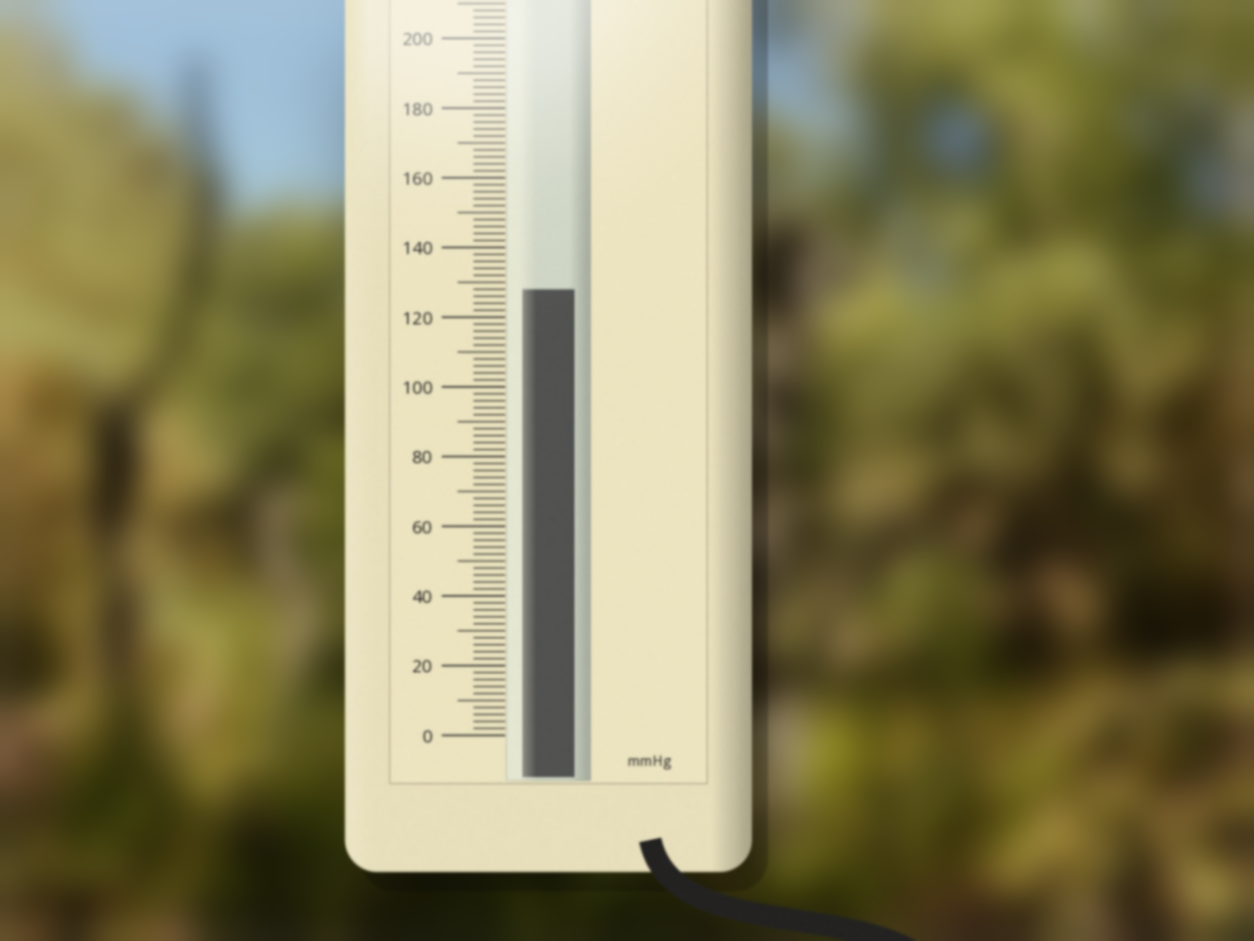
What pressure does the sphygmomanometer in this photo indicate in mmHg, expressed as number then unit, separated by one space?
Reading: 128 mmHg
